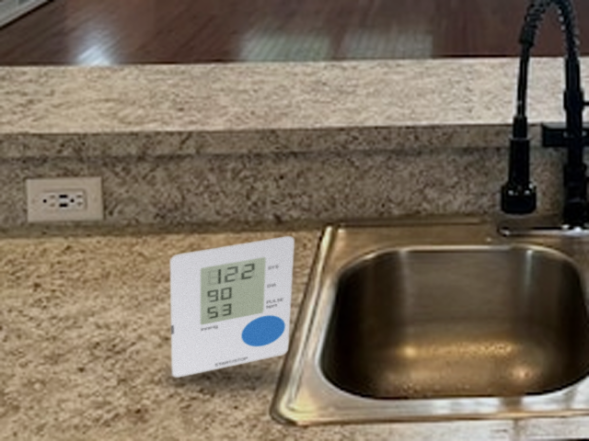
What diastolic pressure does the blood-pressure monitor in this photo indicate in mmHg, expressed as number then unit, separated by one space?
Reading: 90 mmHg
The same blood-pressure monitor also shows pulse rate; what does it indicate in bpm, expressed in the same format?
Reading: 53 bpm
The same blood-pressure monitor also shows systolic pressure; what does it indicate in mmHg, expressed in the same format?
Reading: 122 mmHg
